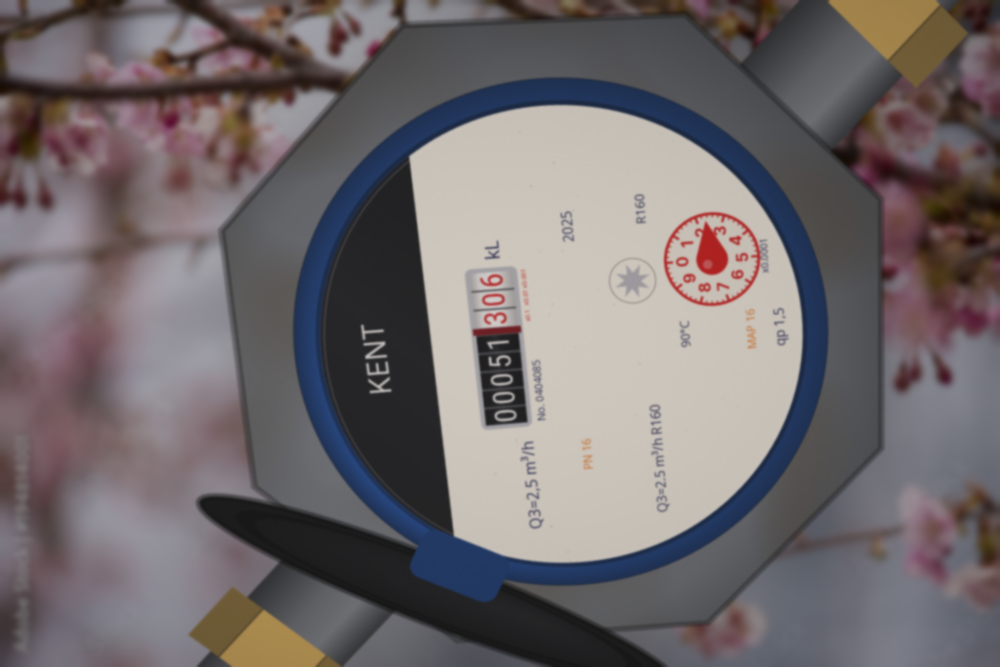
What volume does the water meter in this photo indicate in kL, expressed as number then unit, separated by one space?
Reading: 51.3062 kL
